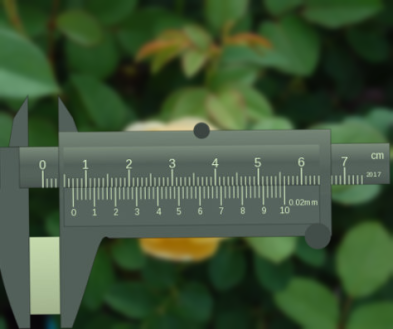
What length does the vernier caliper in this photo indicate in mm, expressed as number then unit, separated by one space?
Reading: 7.0 mm
